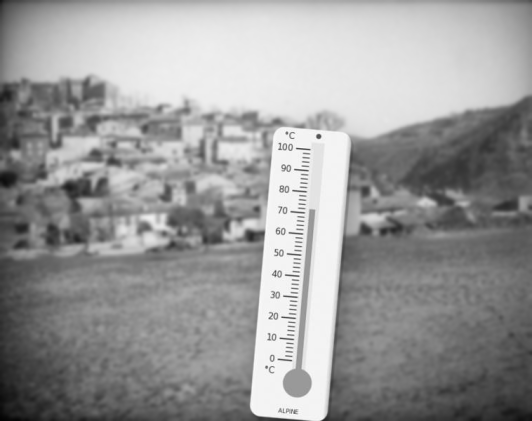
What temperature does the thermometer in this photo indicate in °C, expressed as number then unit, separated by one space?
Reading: 72 °C
